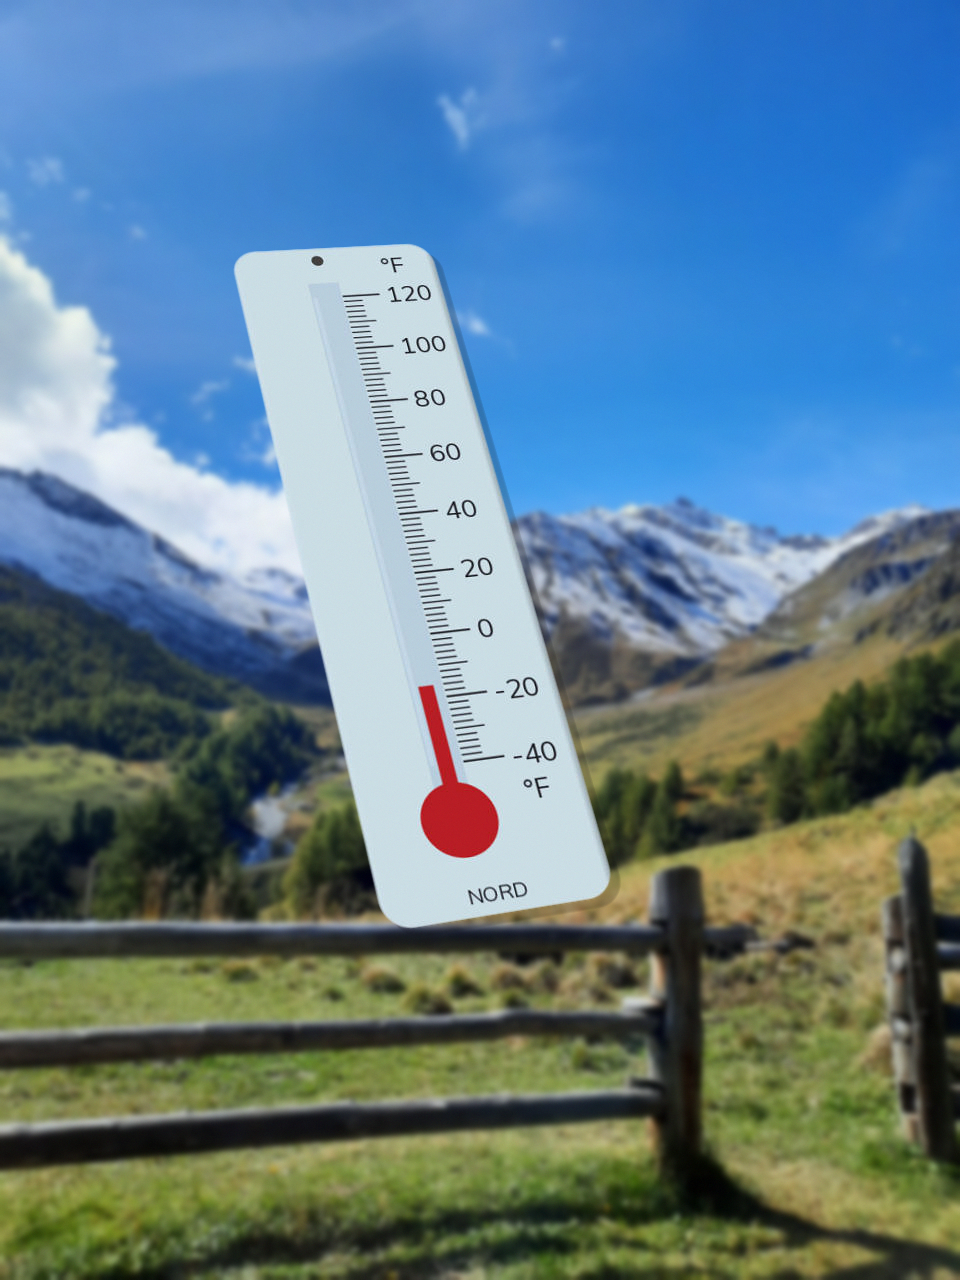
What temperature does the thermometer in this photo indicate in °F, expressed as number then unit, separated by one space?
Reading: -16 °F
